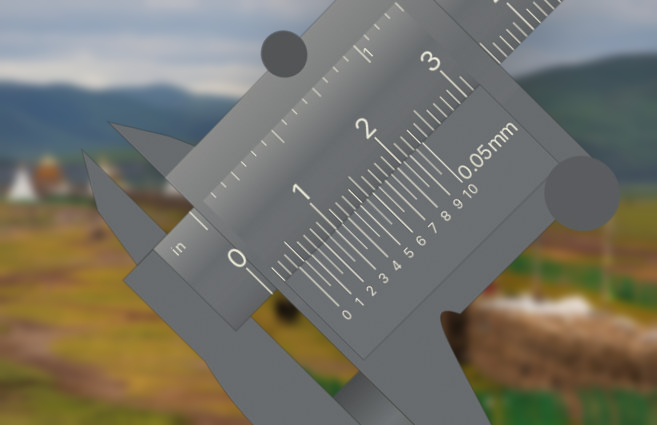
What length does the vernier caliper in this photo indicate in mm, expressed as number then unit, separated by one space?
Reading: 4.2 mm
